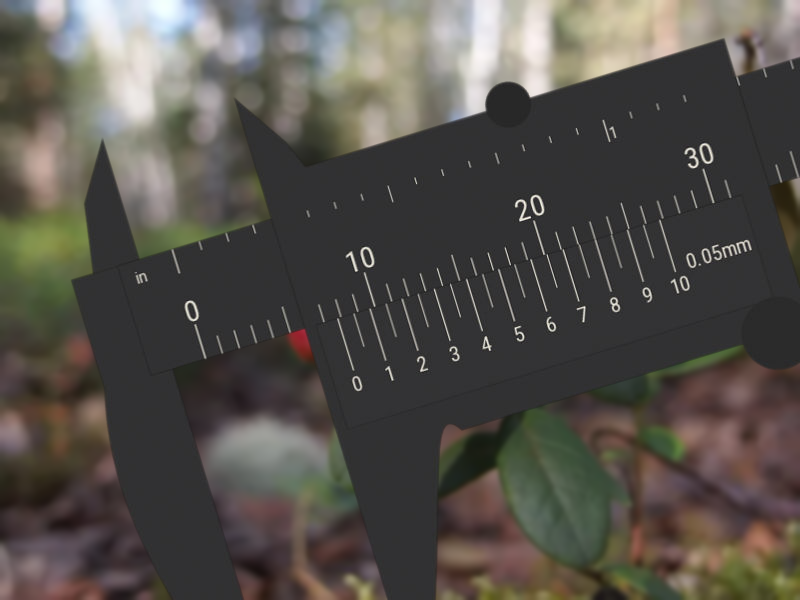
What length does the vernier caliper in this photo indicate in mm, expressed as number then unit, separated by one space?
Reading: 7.8 mm
